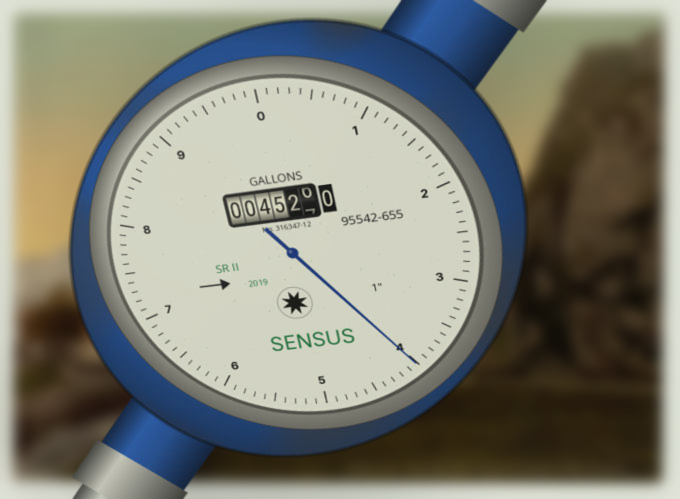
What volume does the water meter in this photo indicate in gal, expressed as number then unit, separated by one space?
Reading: 45264.0 gal
